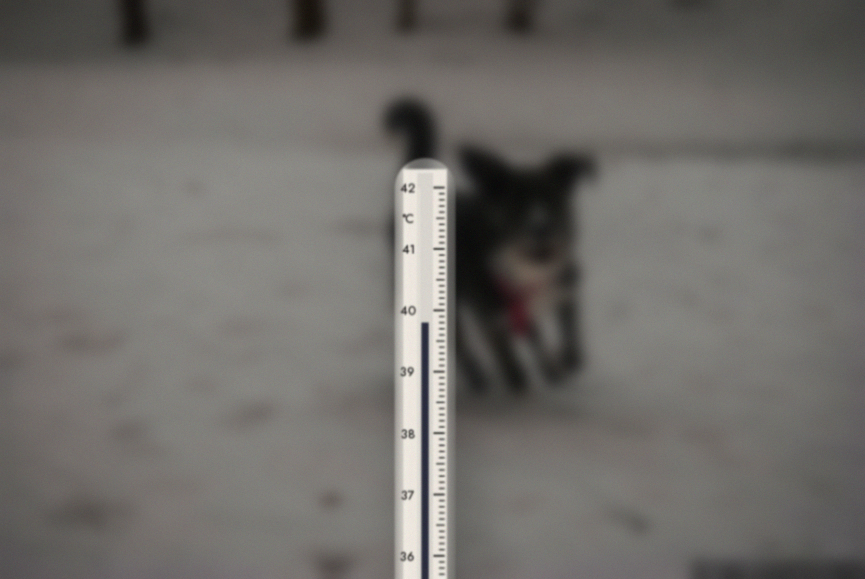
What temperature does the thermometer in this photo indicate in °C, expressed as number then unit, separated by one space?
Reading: 39.8 °C
